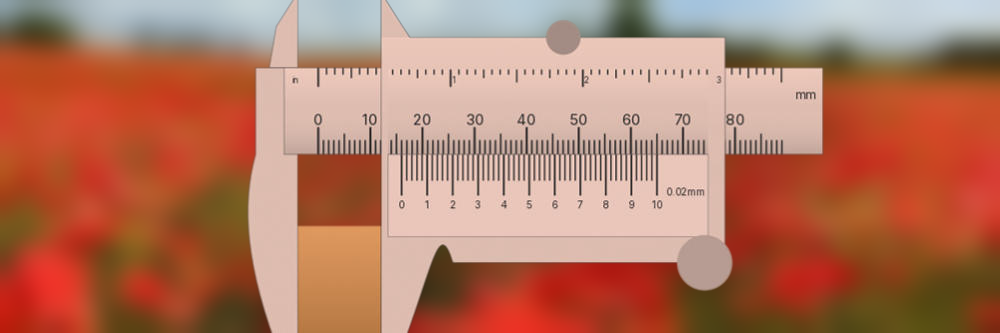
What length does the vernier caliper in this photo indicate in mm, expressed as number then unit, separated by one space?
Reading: 16.0 mm
